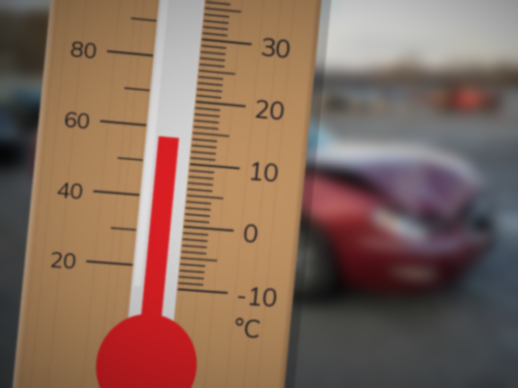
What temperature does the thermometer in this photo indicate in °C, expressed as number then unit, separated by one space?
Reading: 14 °C
